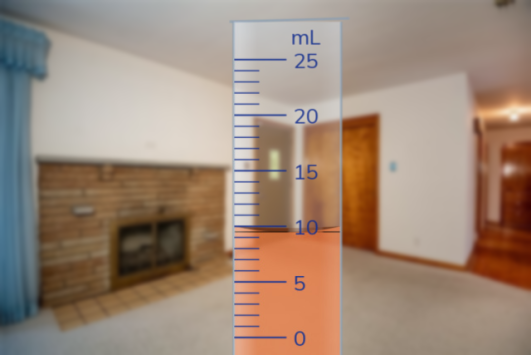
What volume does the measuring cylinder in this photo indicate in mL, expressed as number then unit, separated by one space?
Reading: 9.5 mL
